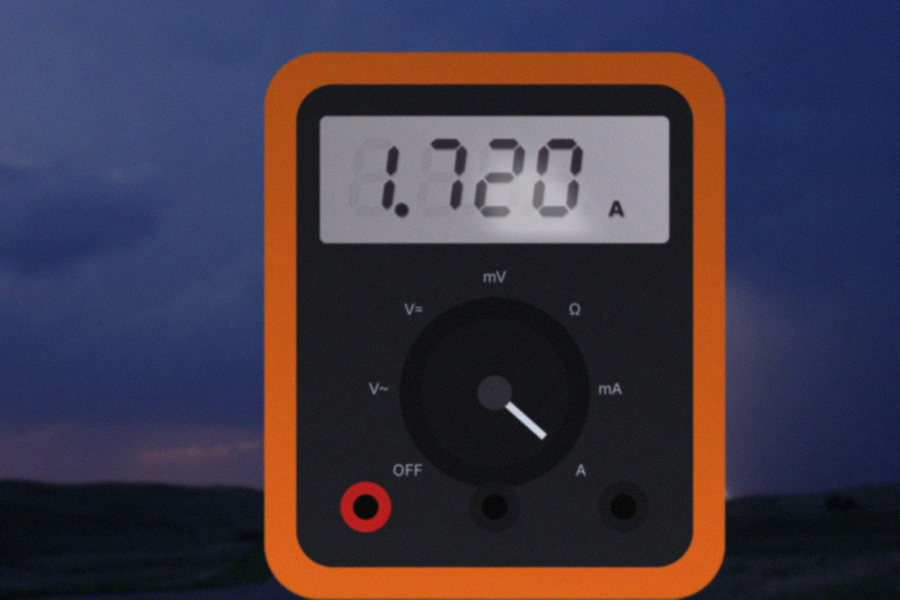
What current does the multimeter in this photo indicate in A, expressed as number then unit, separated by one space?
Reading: 1.720 A
